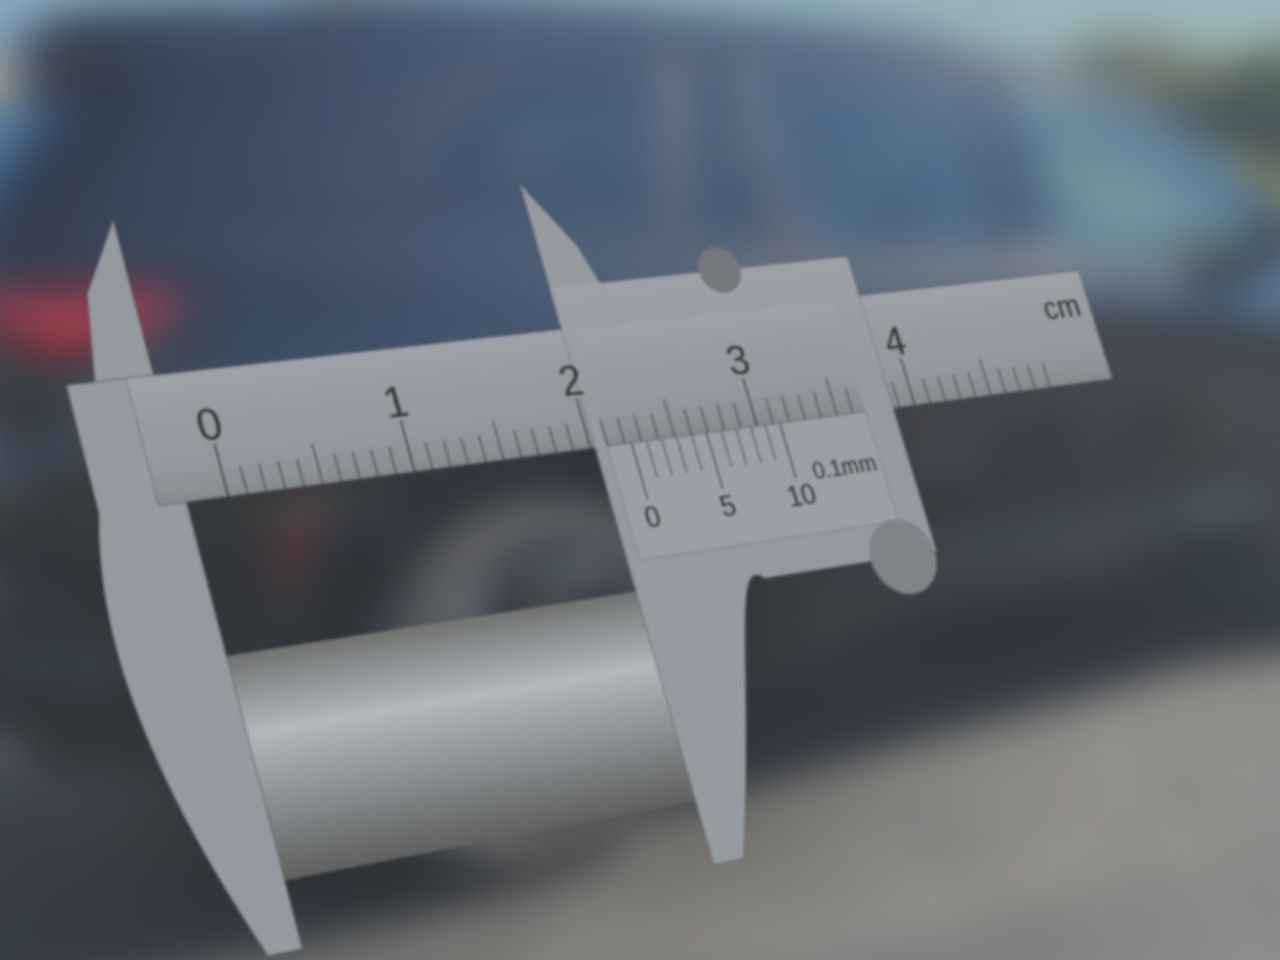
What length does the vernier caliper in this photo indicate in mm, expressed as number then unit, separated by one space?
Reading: 22.4 mm
